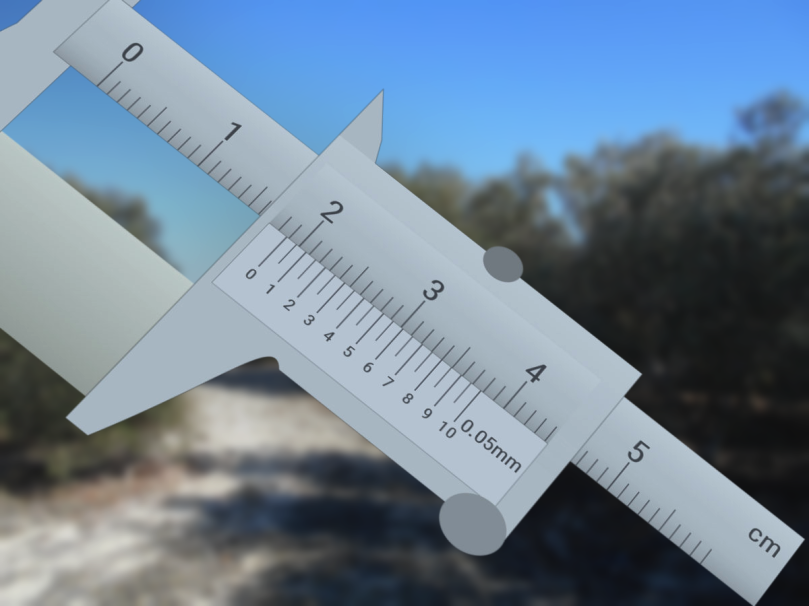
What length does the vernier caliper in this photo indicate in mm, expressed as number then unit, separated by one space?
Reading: 18.8 mm
